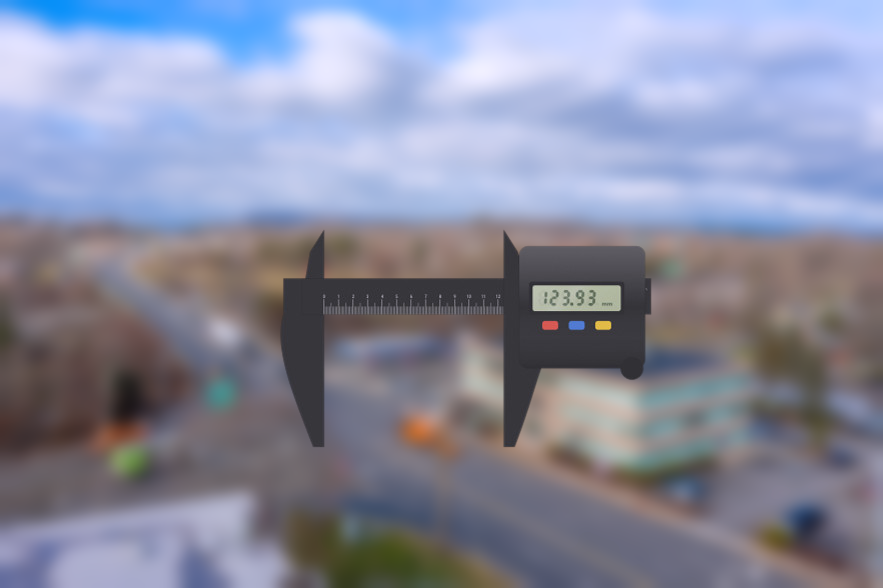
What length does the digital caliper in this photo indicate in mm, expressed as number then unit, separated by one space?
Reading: 123.93 mm
